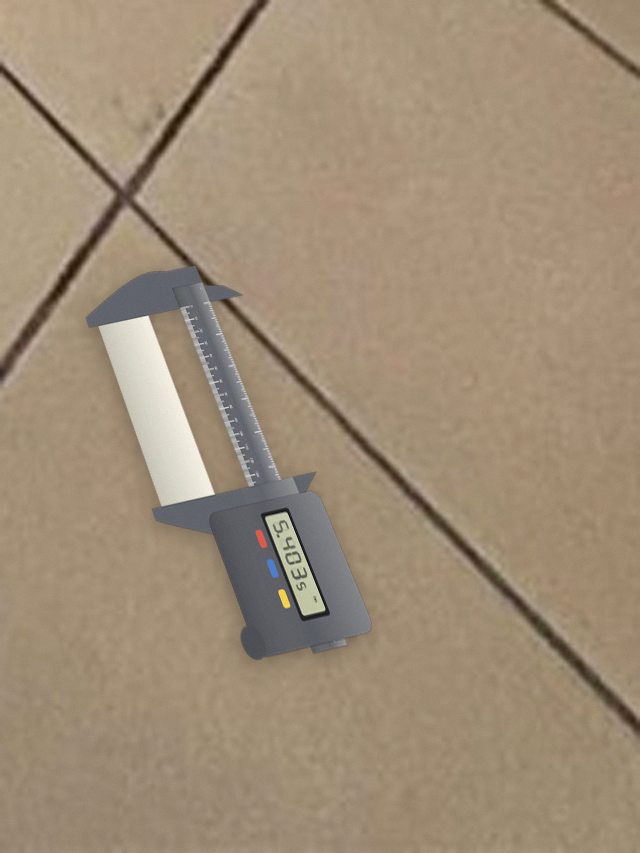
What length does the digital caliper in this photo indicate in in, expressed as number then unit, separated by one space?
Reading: 5.4035 in
